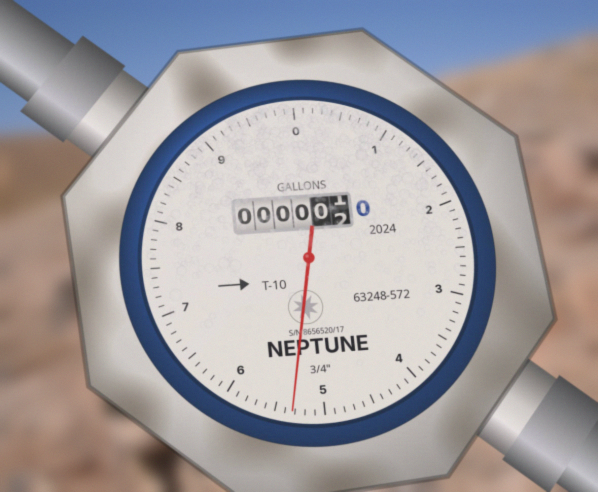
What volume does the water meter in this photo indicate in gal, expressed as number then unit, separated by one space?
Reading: 15.3 gal
